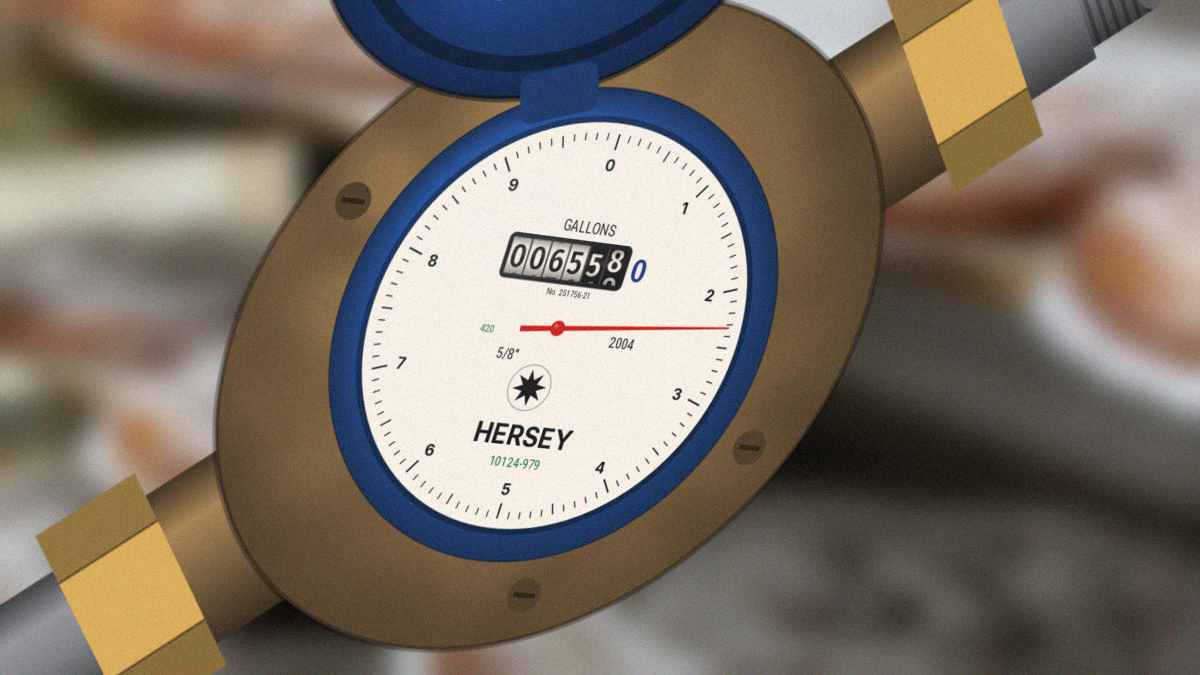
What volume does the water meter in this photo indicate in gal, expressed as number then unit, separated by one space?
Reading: 65582.3 gal
